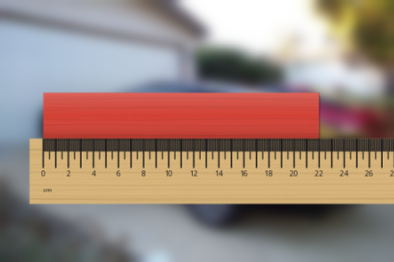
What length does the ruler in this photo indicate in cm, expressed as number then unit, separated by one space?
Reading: 22 cm
